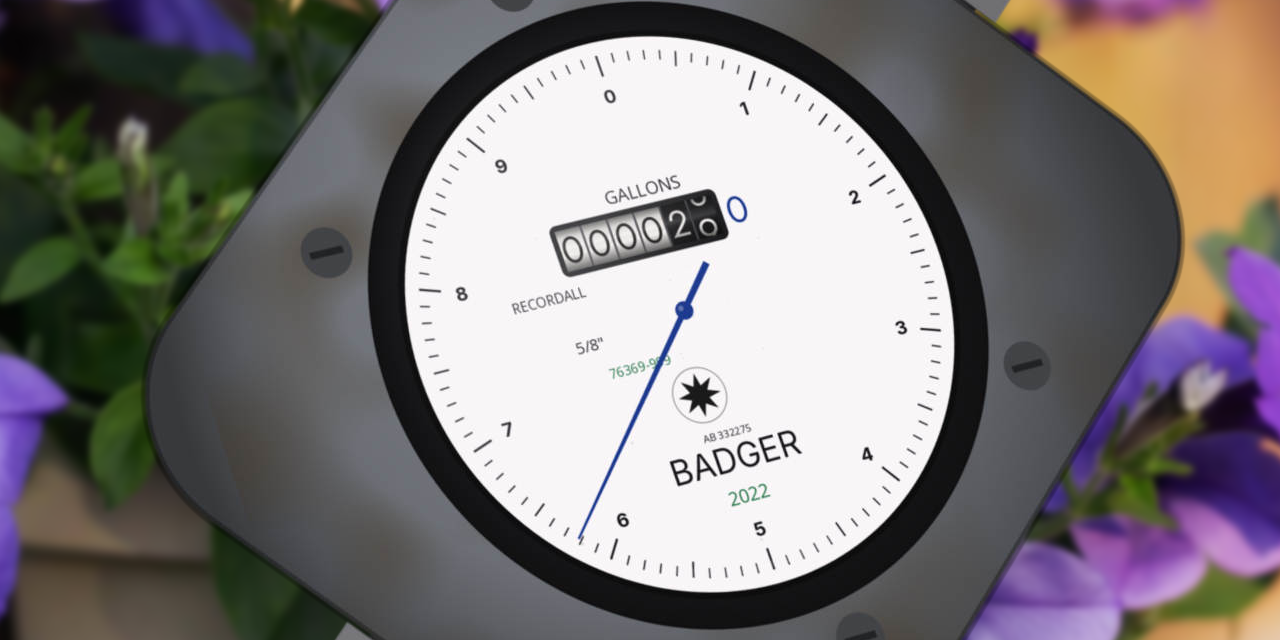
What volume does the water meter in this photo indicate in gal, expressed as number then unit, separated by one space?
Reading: 286.2 gal
